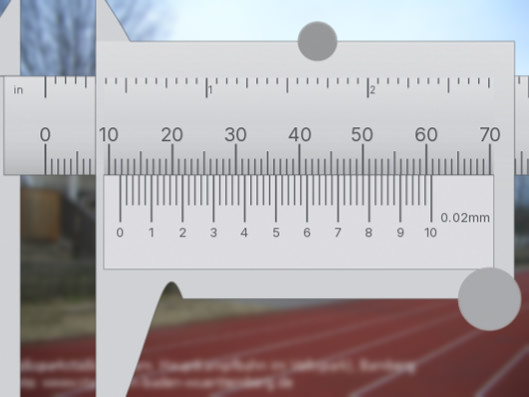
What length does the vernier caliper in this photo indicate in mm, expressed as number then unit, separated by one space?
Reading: 11.8 mm
